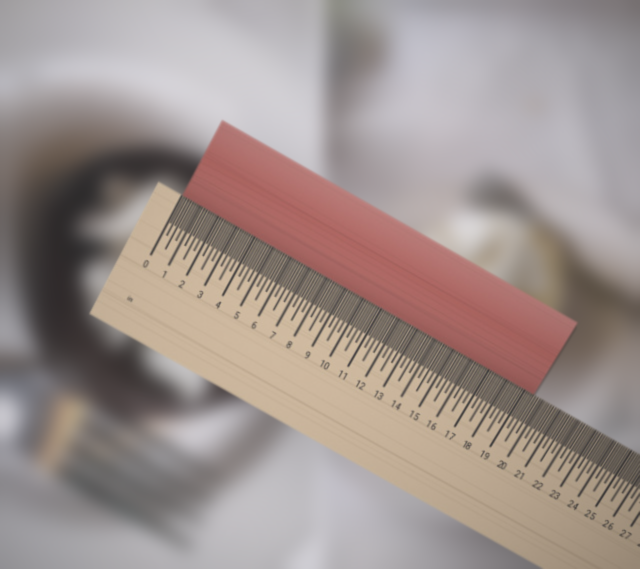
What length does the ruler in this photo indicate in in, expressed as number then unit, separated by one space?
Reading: 19.5 in
